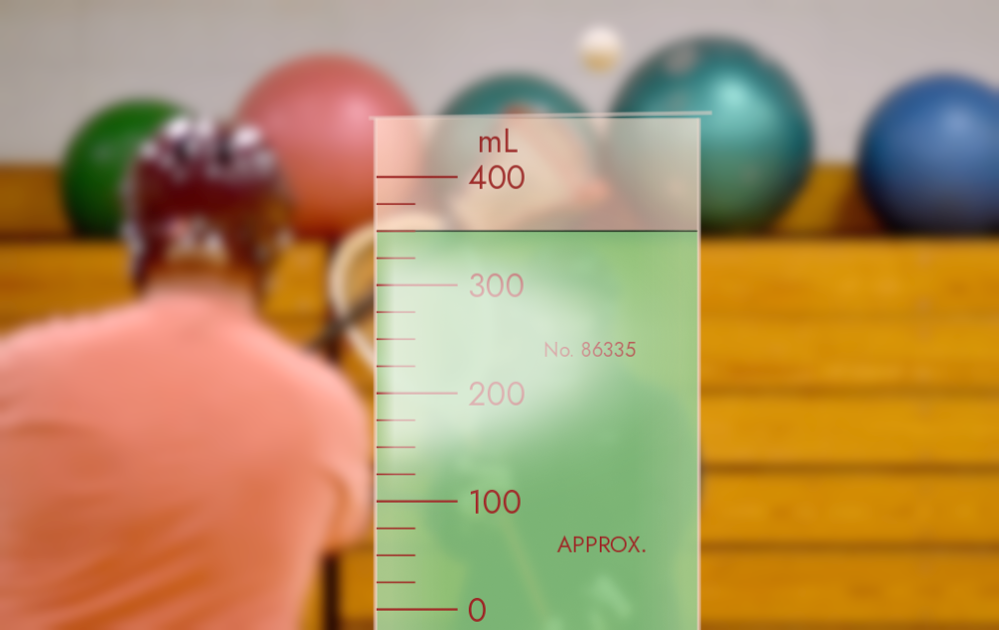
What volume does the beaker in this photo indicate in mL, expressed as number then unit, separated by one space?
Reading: 350 mL
